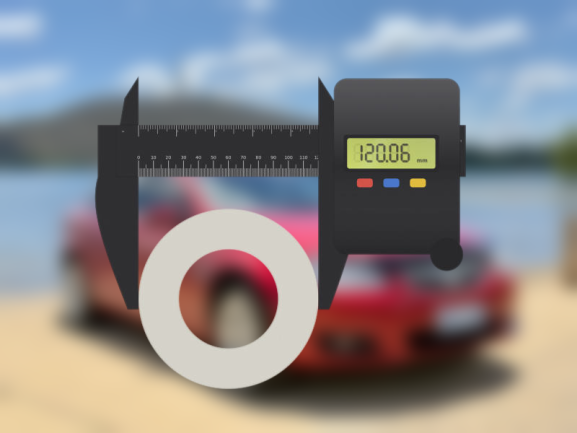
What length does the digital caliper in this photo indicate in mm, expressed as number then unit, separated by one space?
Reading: 120.06 mm
